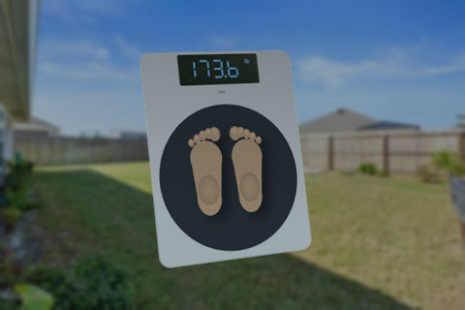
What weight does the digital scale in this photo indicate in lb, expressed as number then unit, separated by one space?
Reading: 173.6 lb
